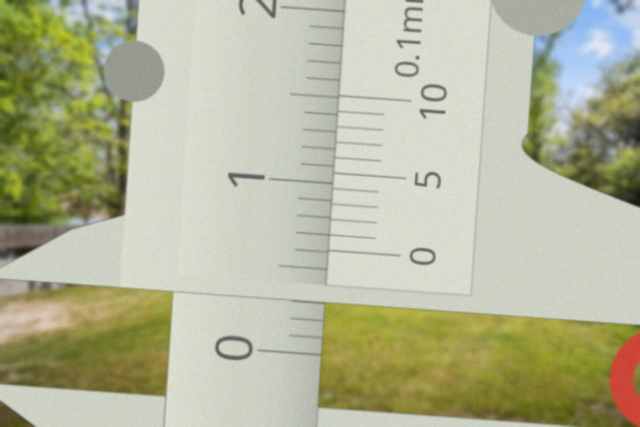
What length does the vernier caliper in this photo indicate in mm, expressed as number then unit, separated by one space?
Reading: 6.1 mm
